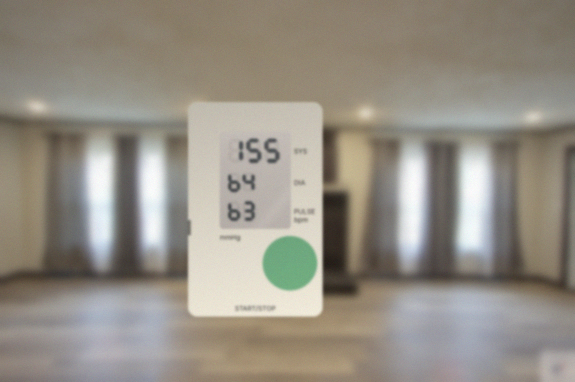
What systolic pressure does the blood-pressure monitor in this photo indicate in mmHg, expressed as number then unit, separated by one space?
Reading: 155 mmHg
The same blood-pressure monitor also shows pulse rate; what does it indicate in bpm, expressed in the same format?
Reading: 63 bpm
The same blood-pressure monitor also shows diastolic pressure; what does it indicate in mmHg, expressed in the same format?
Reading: 64 mmHg
